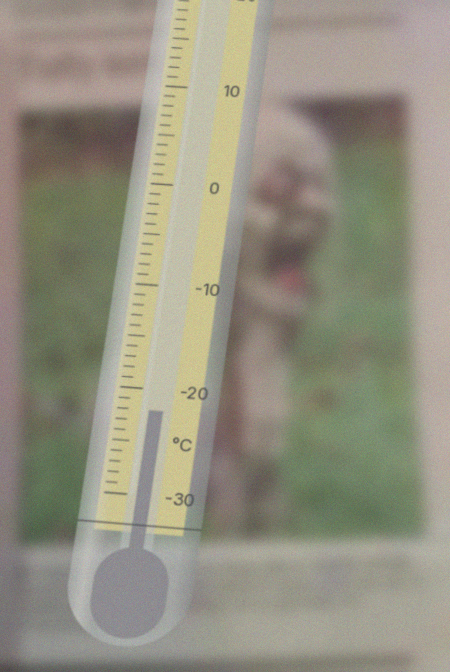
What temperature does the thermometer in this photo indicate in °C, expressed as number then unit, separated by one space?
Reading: -22 °C
